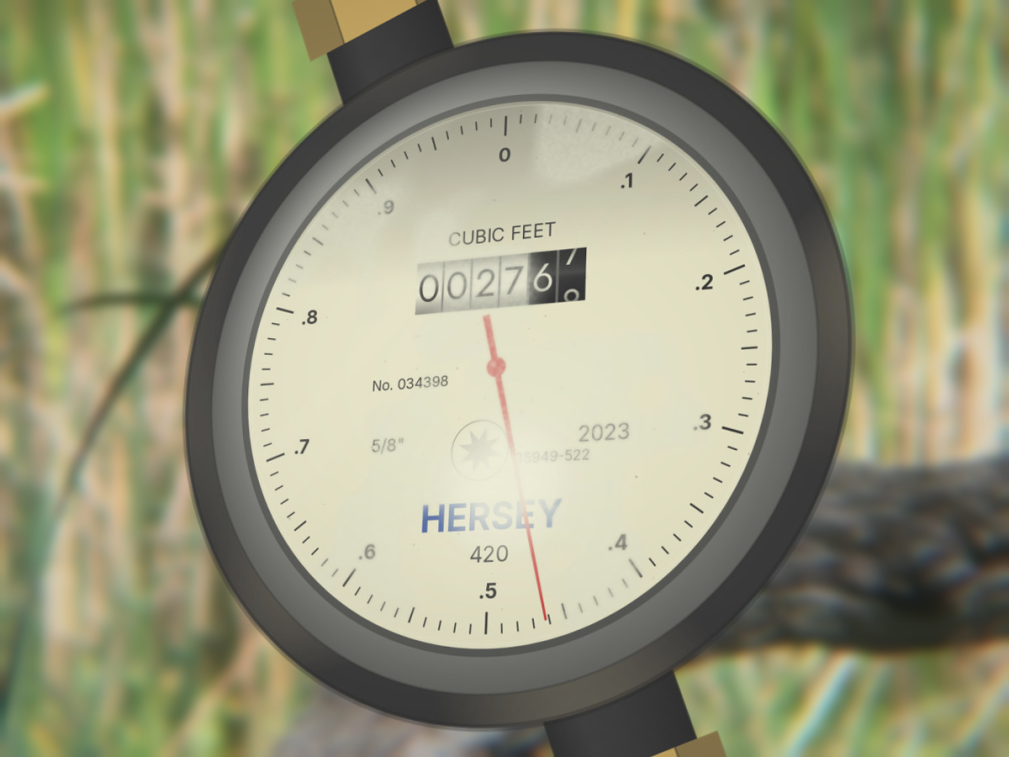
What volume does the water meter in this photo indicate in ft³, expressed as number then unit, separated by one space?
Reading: 2767.46 ft³
